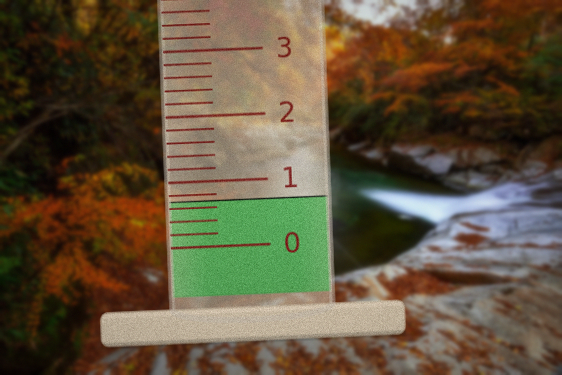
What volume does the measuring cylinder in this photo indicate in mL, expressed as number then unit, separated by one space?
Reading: 0.7 mL
